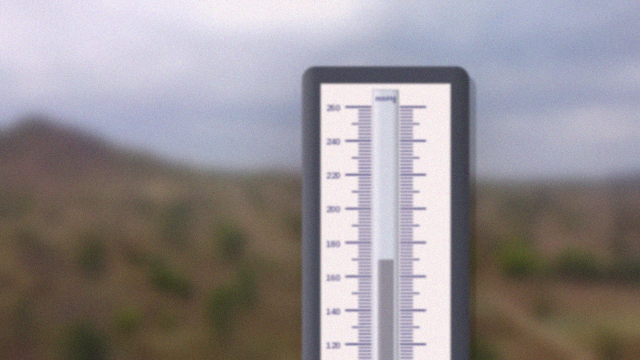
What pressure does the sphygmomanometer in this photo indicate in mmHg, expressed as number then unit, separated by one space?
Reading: 170 mmHg
